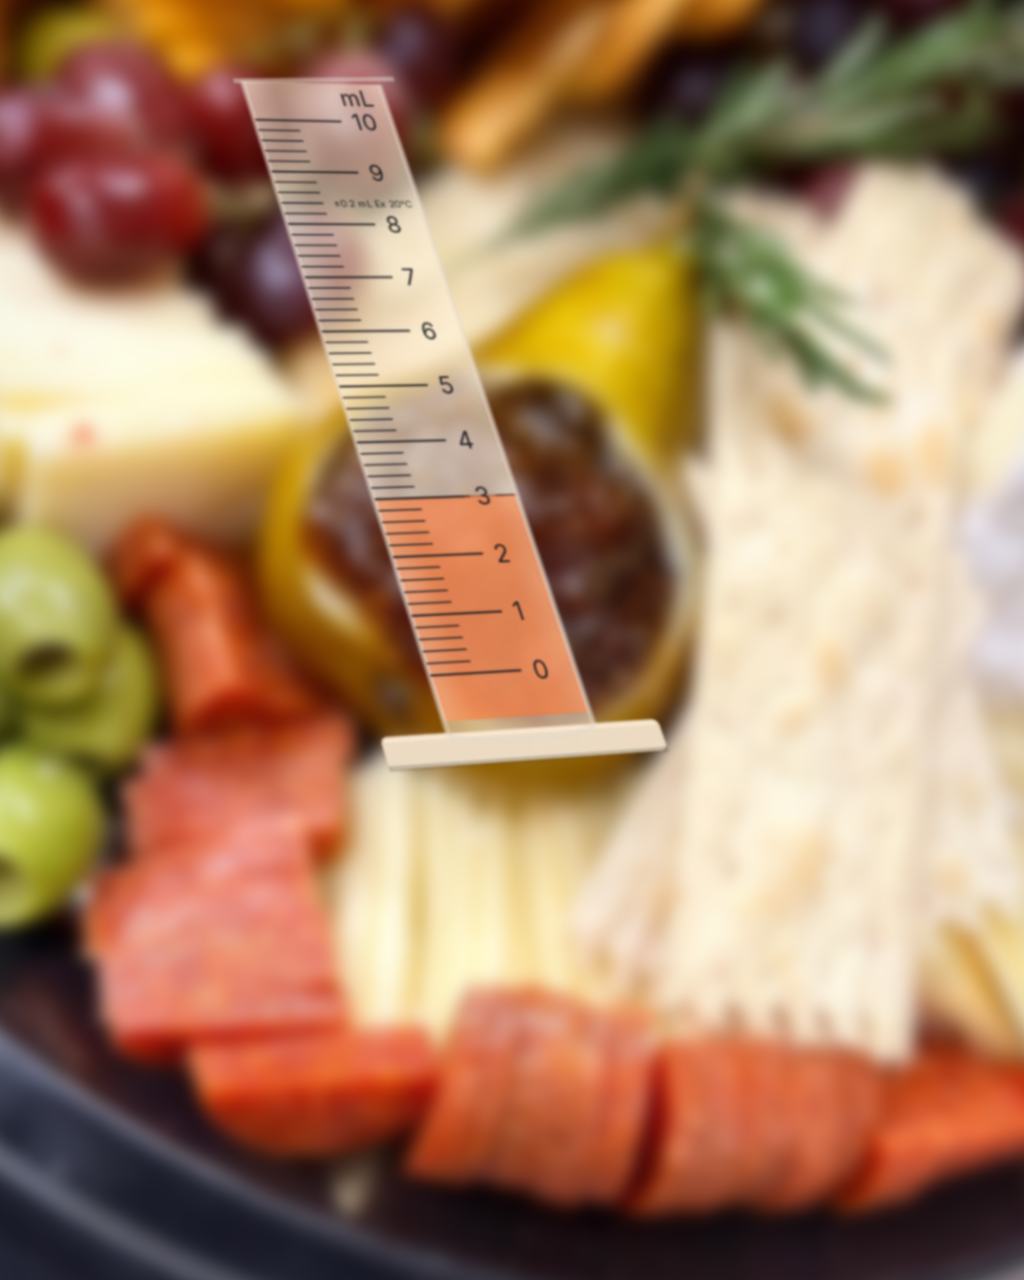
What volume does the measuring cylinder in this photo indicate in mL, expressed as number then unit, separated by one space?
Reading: 3 mL
